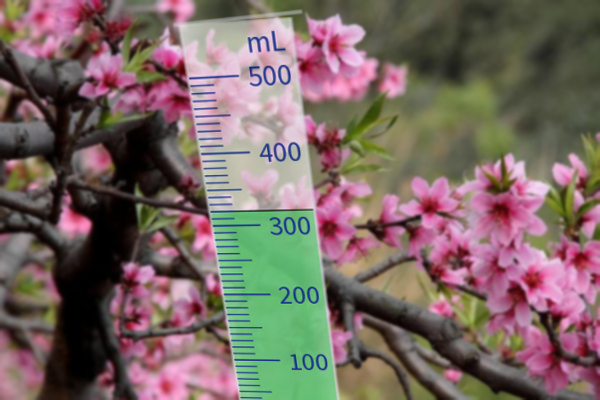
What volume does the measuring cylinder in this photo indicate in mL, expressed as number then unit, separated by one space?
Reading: 320 mL
